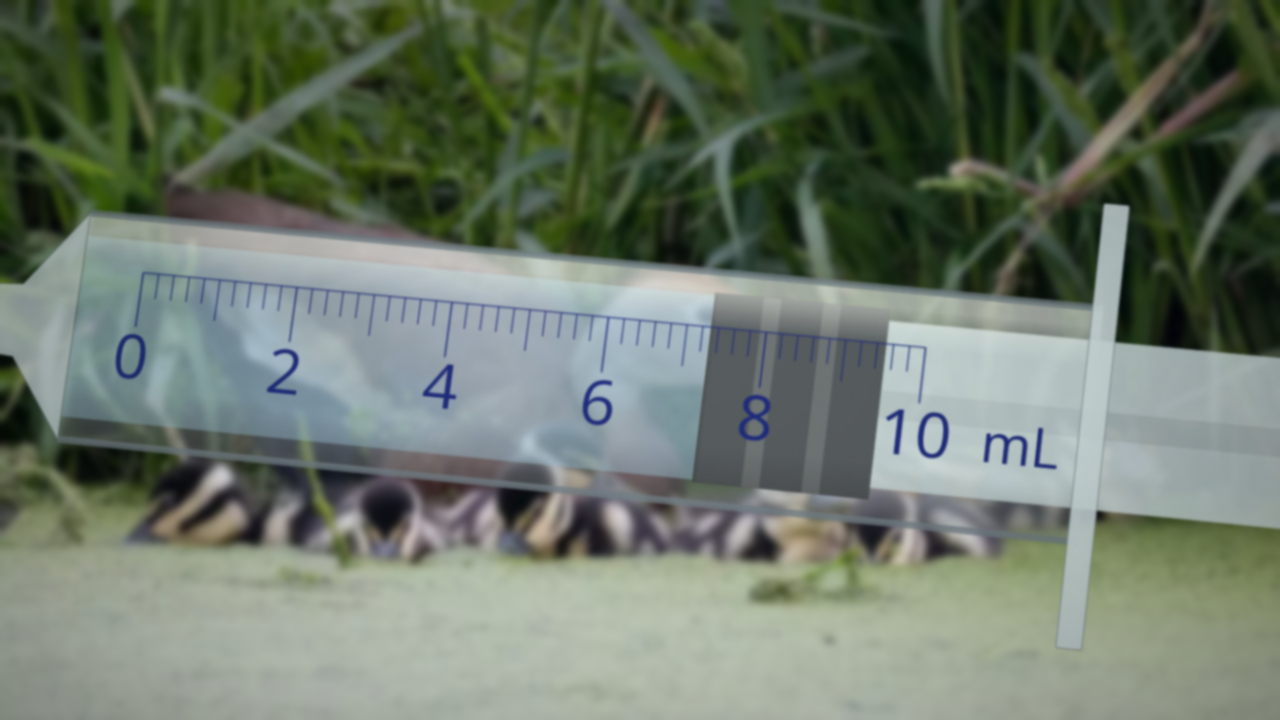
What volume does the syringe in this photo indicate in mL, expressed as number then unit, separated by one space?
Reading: 7.3 mL
